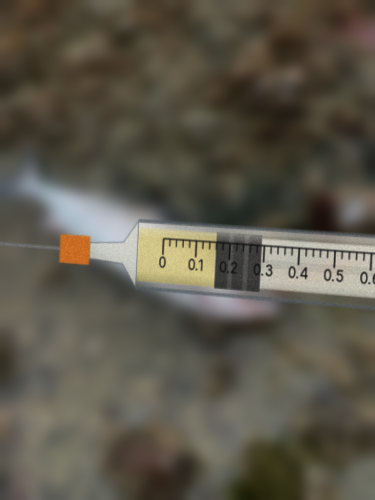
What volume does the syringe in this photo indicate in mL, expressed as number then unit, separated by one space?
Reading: 0.16 mL
